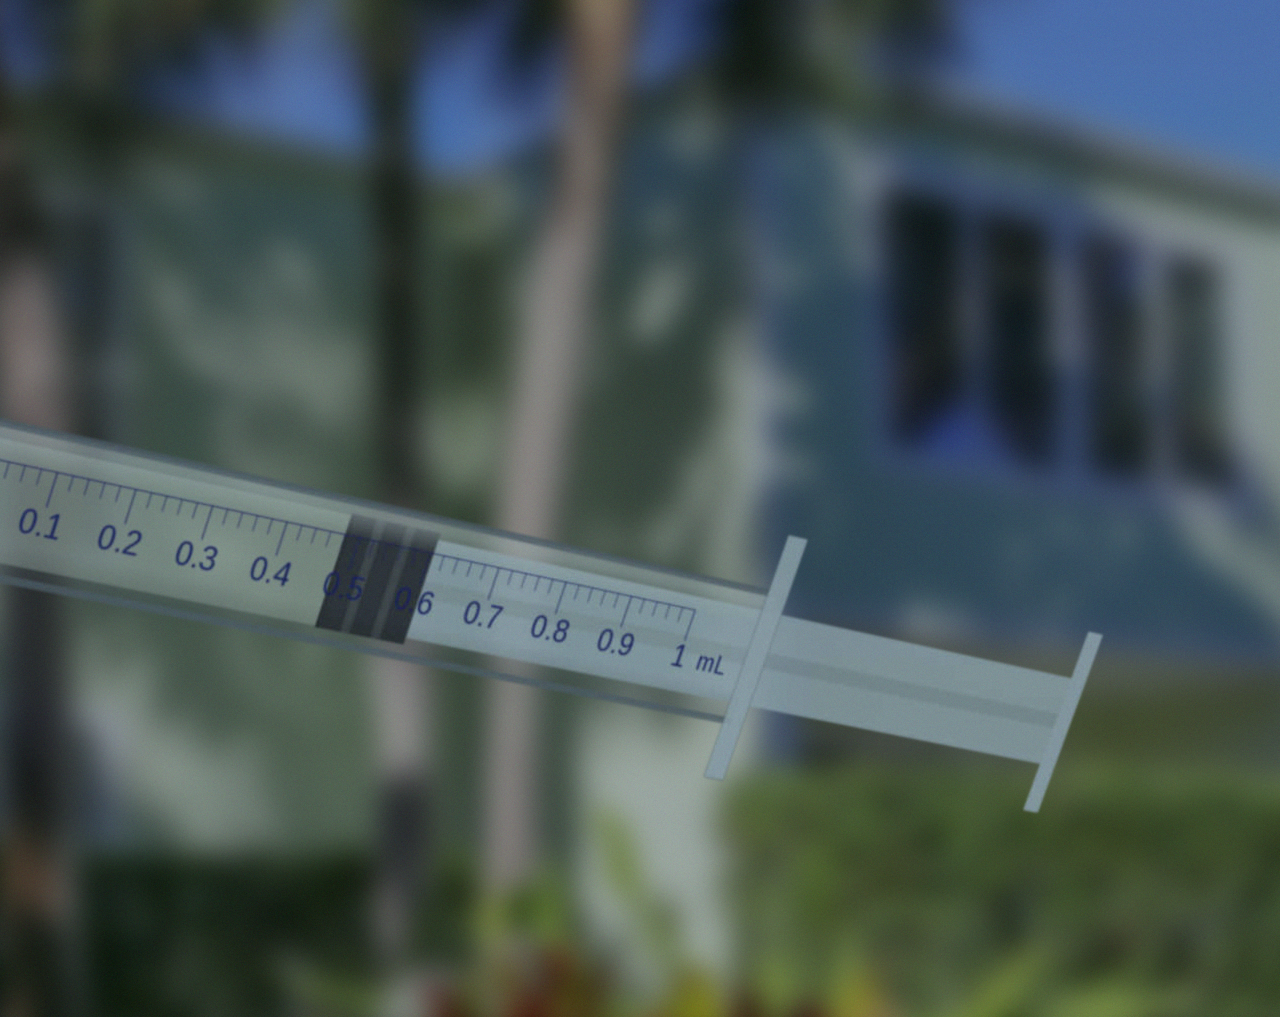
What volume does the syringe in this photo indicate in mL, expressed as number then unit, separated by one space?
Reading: 0.48 mL
